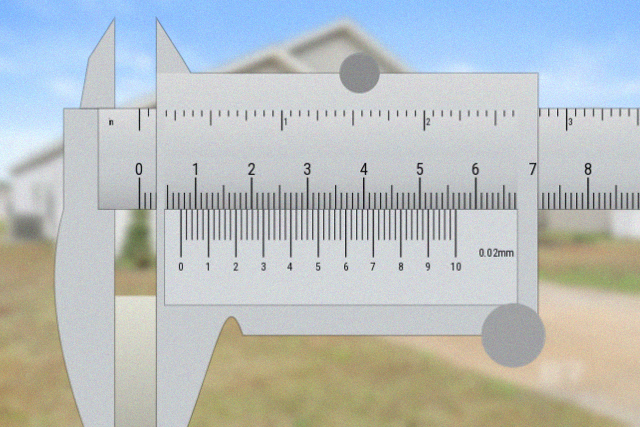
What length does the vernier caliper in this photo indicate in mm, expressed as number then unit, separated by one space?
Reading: 7.4 mm
